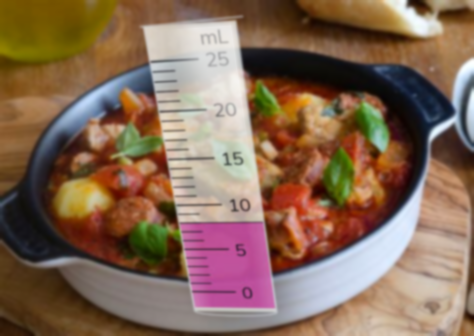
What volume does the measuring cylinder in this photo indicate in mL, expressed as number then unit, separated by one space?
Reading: 8 mL
